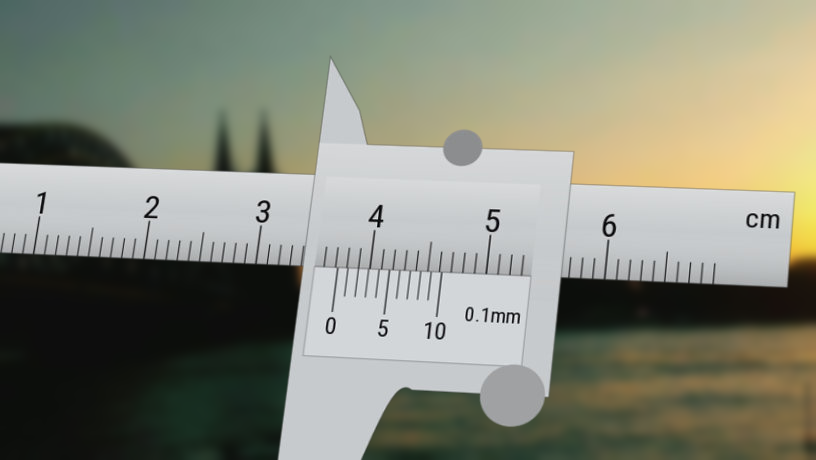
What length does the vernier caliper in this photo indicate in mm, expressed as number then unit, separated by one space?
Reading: 37.2 mm
